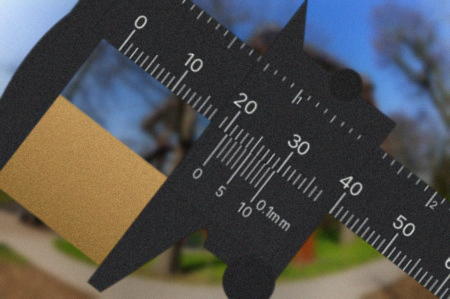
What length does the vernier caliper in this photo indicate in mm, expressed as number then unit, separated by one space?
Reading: 20.6 mm
